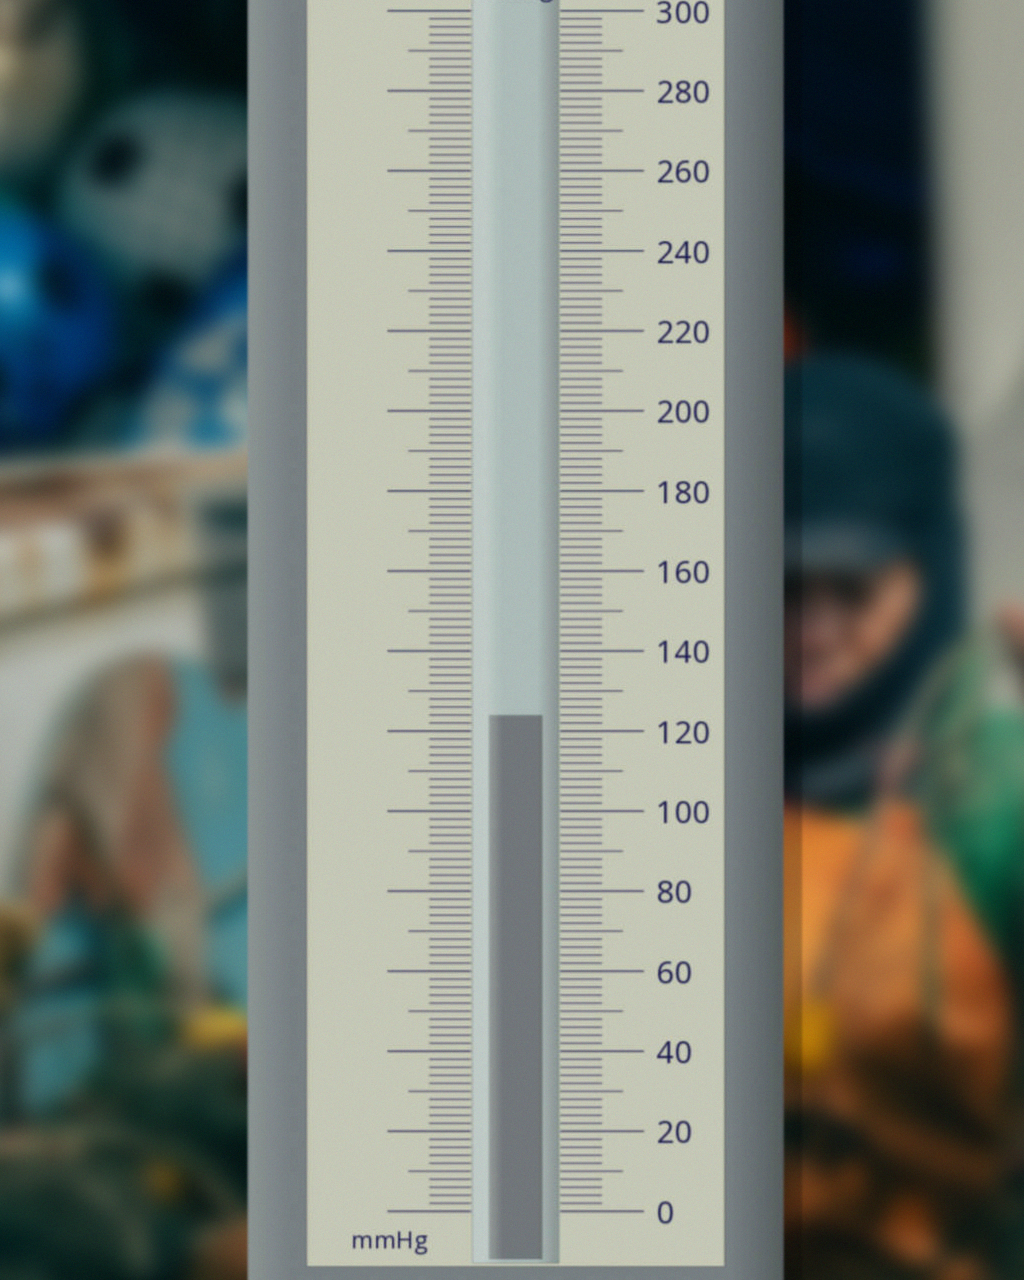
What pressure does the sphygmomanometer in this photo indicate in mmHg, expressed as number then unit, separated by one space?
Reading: 124 mmHg
